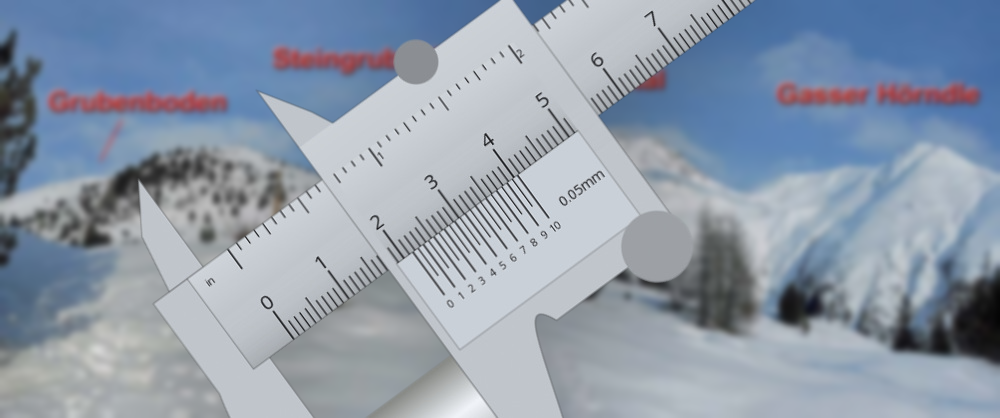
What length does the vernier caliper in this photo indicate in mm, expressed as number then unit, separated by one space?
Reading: 21.6 mm
